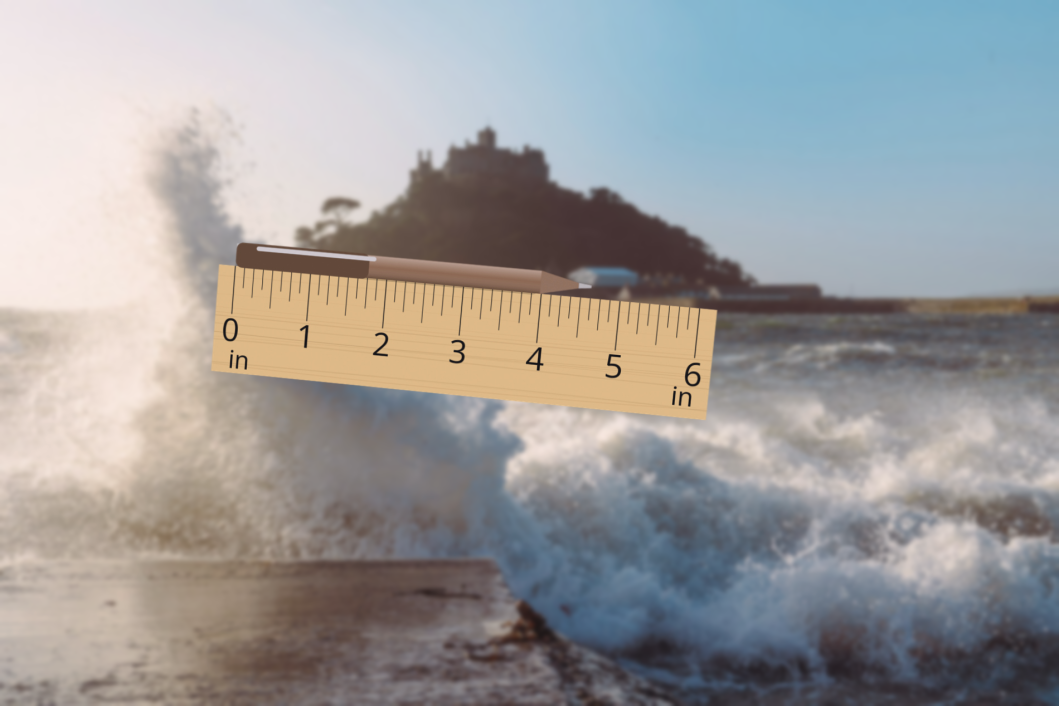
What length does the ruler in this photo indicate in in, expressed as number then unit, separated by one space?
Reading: 4.625 in
